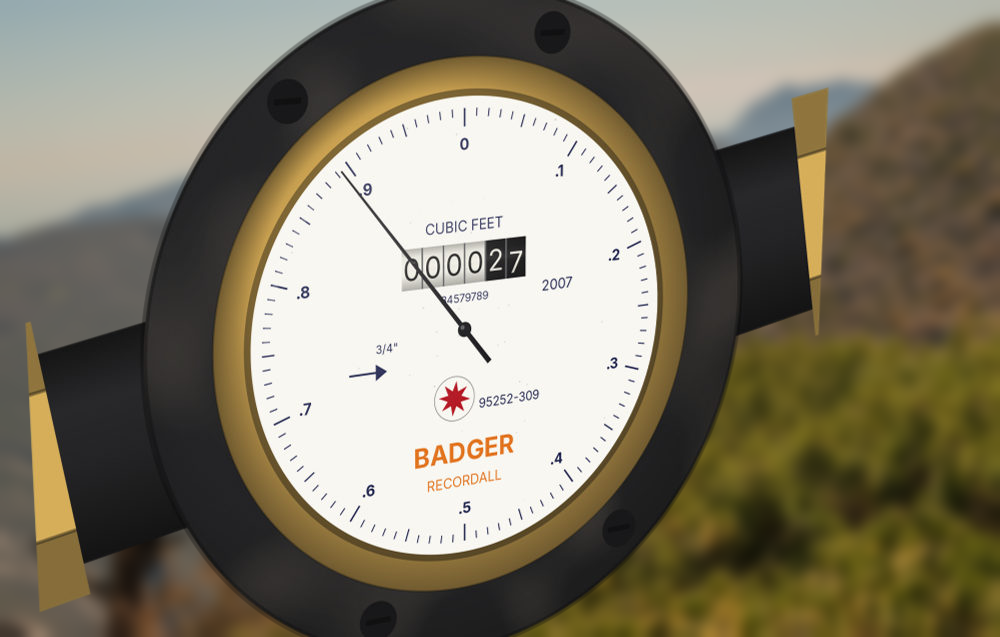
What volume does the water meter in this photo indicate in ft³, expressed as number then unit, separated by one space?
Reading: 26.89 ft³
